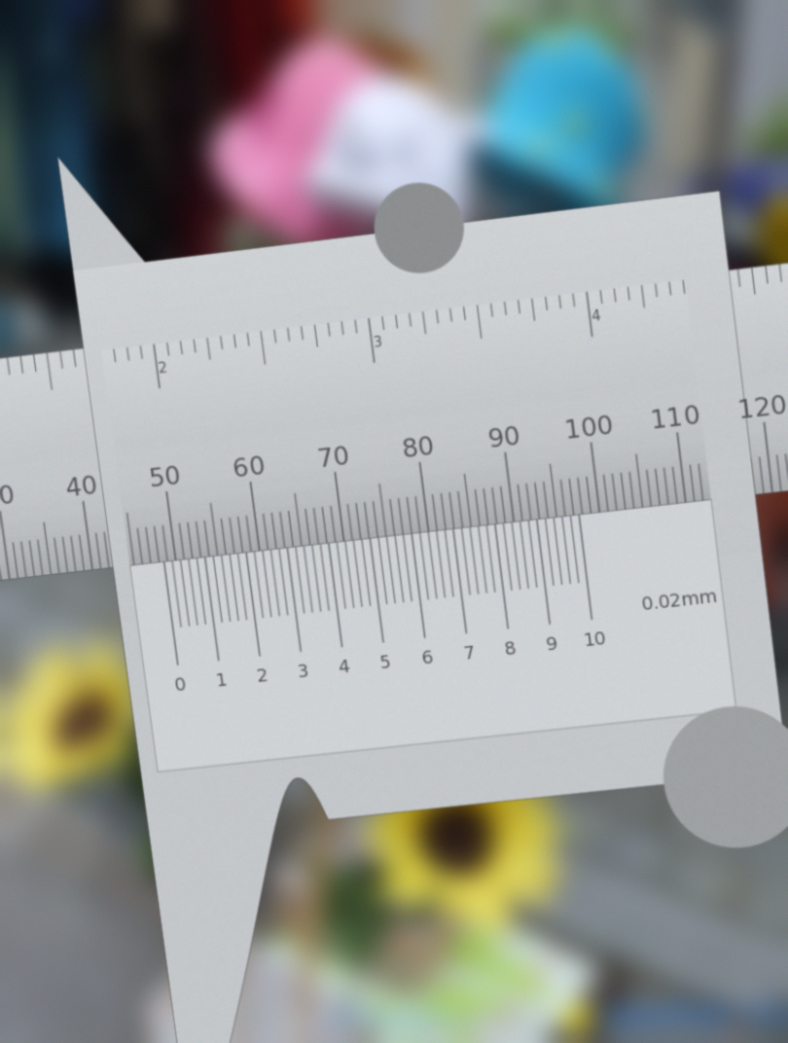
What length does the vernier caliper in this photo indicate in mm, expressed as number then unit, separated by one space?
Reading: 48.6 mm
